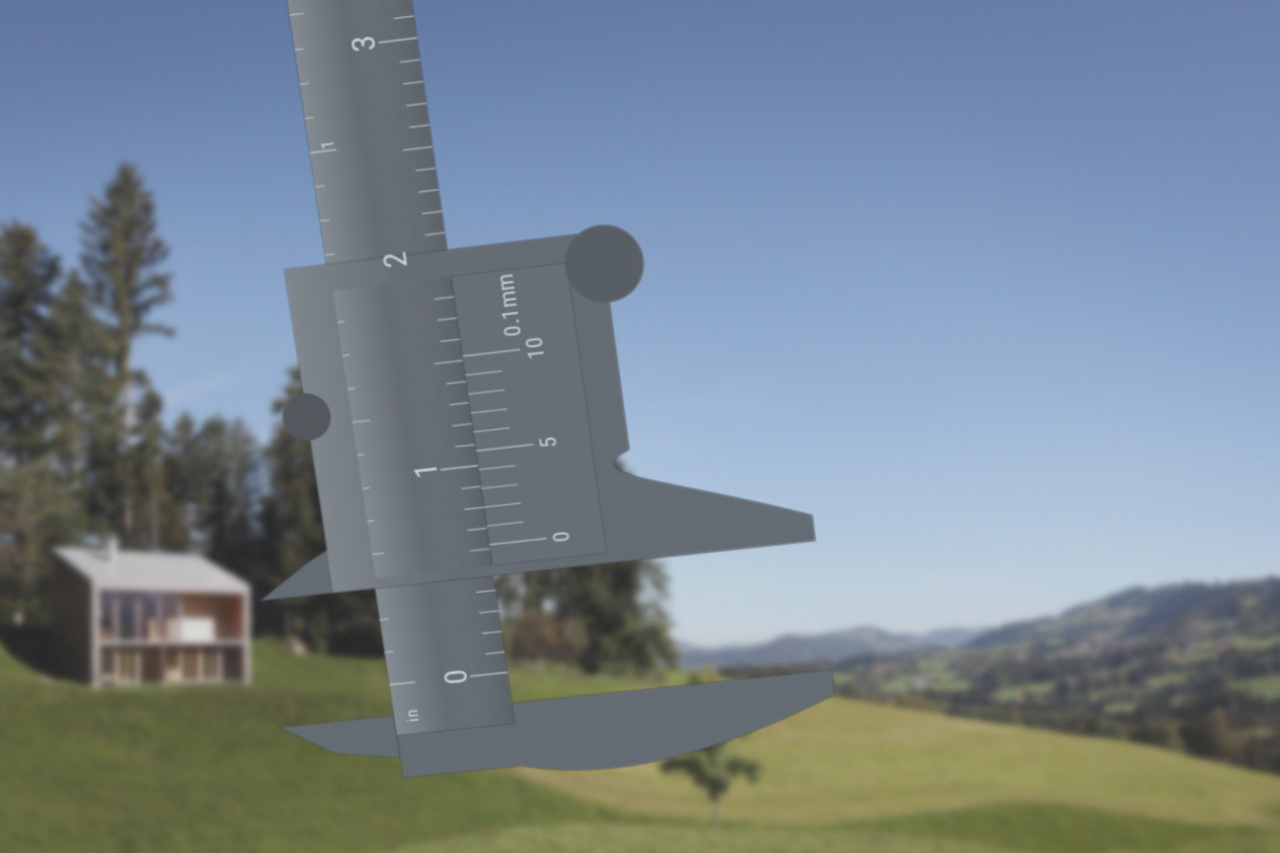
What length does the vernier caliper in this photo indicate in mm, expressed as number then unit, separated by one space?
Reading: 6.2 mm
